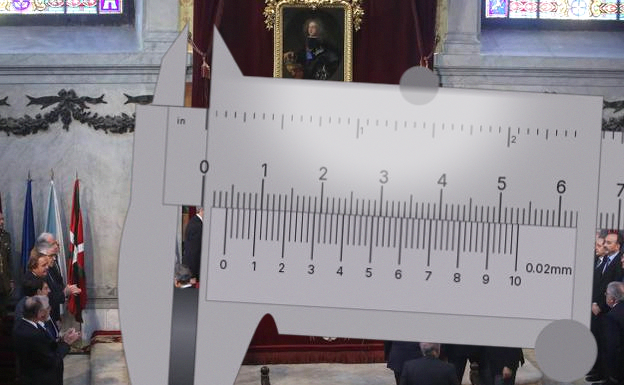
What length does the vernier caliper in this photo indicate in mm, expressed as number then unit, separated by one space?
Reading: 4.2 mm
